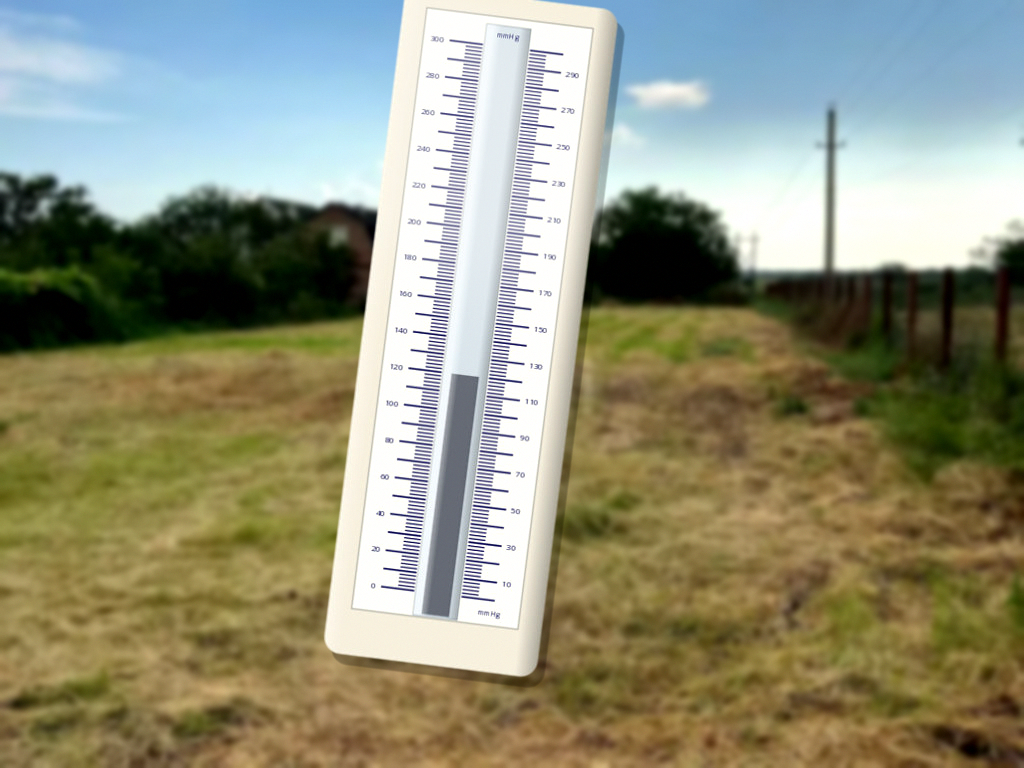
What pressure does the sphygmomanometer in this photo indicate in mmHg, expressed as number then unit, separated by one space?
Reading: 120 mmHg
